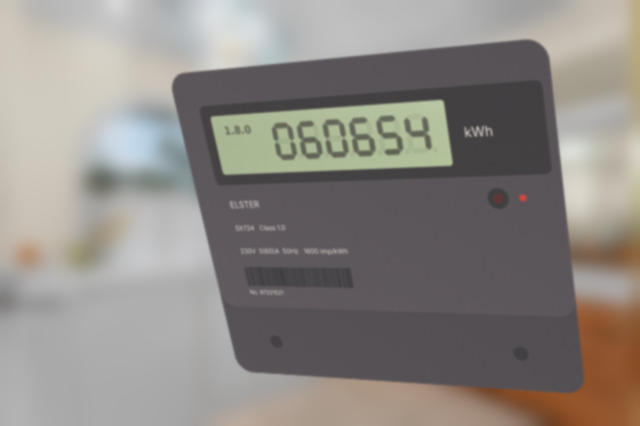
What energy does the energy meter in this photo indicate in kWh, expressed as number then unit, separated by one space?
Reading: 60654 kWh
